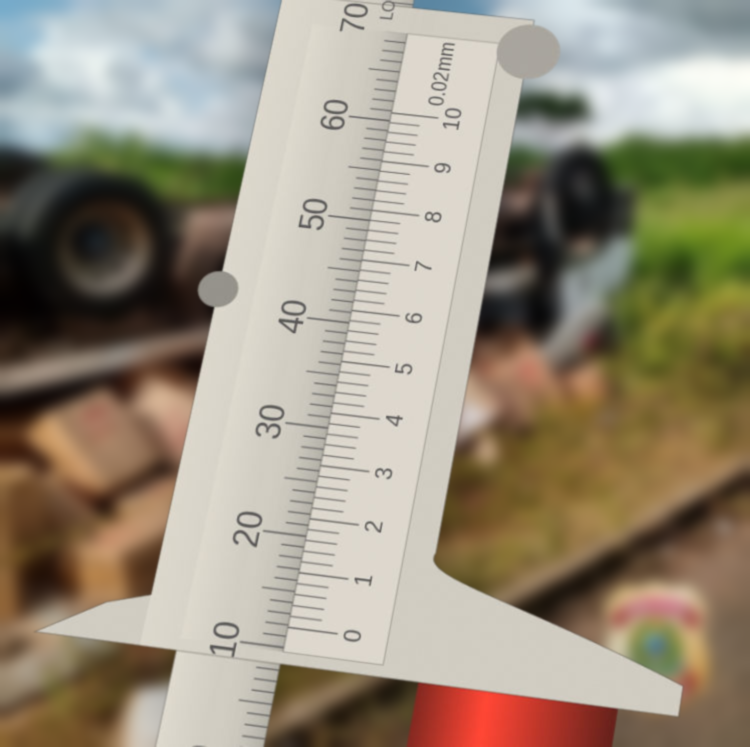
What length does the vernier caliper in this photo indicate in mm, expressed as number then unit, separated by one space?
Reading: 11.8 mm
